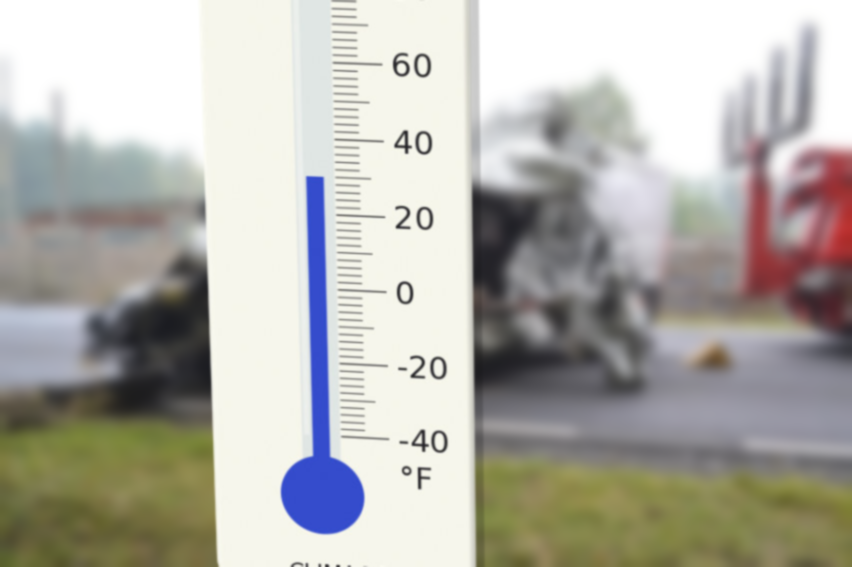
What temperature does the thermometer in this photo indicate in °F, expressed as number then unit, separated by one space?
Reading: 30 °F
